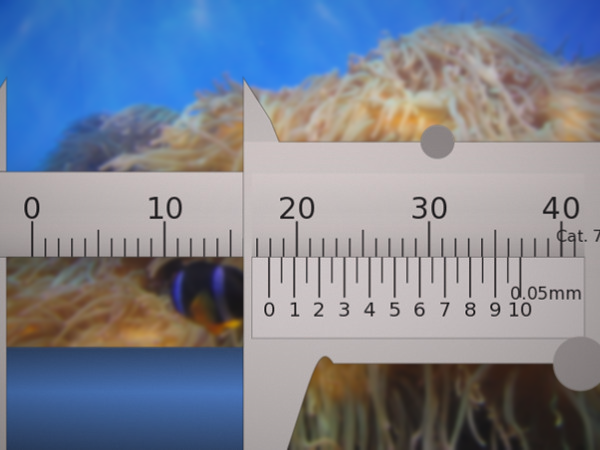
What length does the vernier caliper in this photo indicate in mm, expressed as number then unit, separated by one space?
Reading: 17.9 mm
